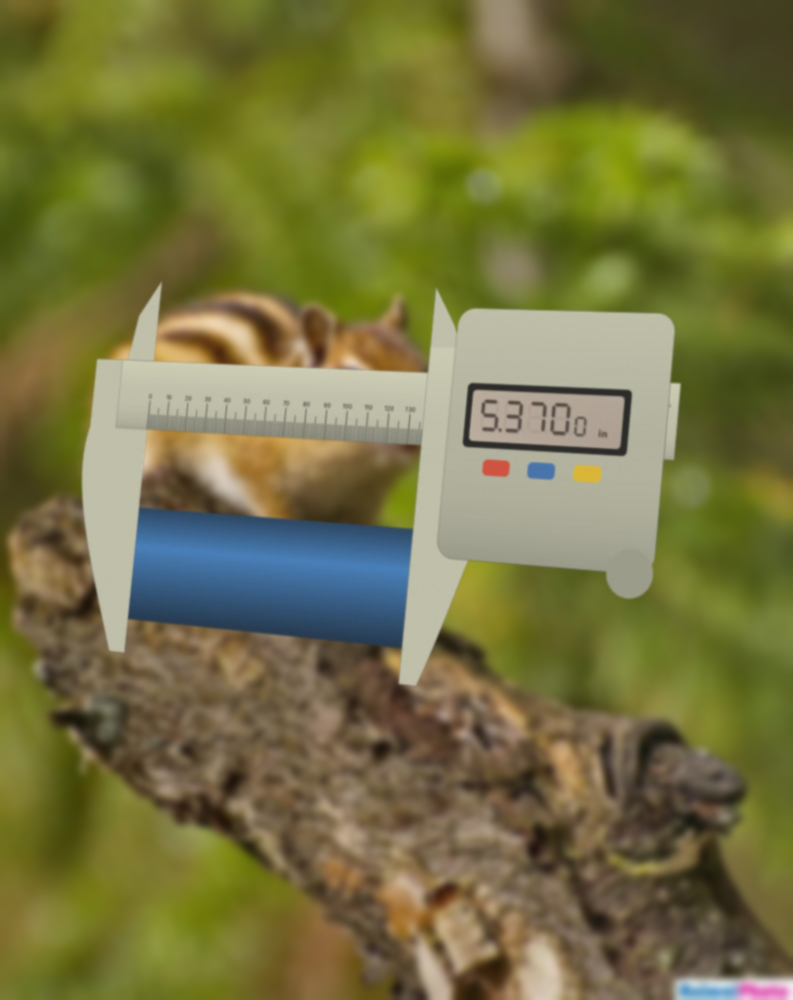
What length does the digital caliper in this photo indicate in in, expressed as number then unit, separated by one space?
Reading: 5.3700 in
